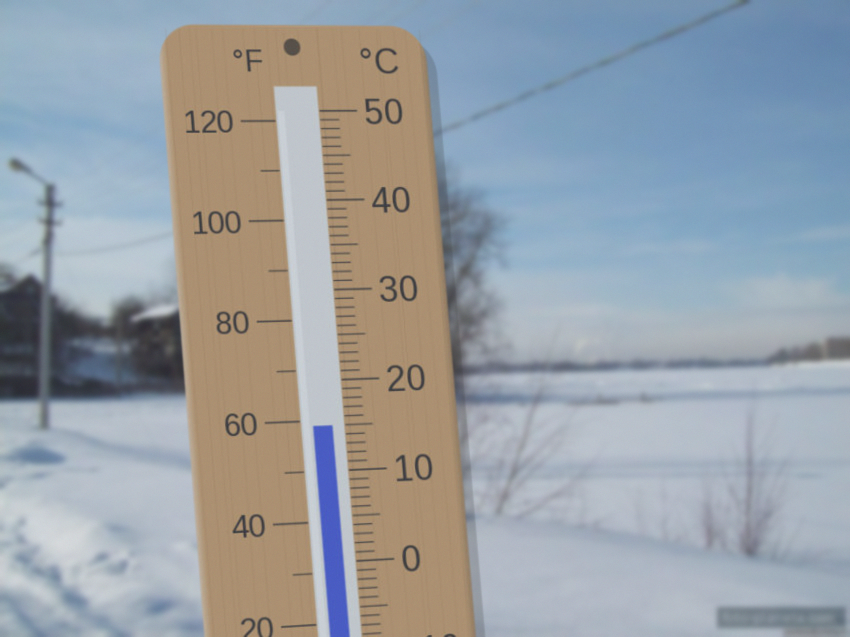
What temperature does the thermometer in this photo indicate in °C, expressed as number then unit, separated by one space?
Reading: 15 °C
